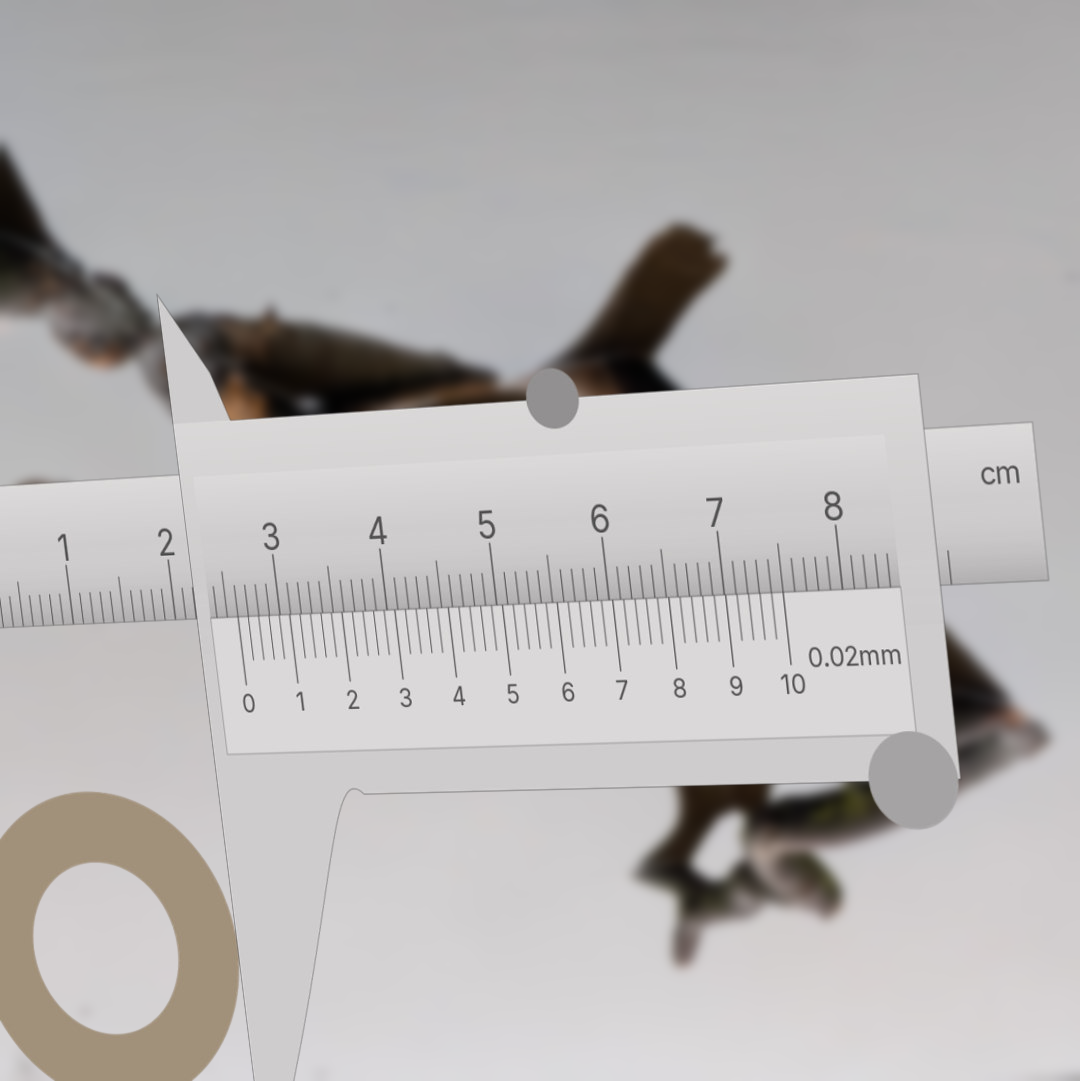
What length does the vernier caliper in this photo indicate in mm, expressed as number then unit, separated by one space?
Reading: 26.0 mm
